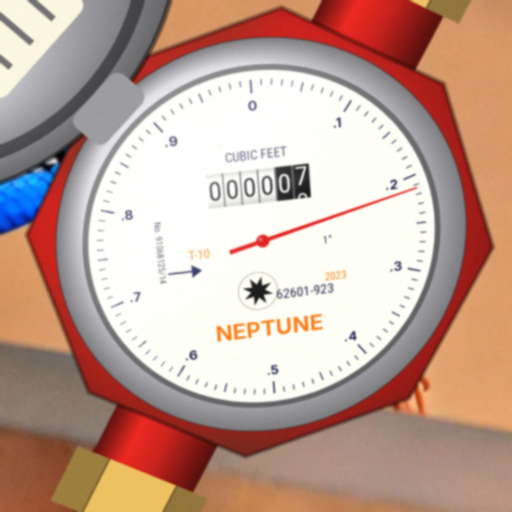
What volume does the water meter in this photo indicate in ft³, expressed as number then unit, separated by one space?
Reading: 7.21 ft³
